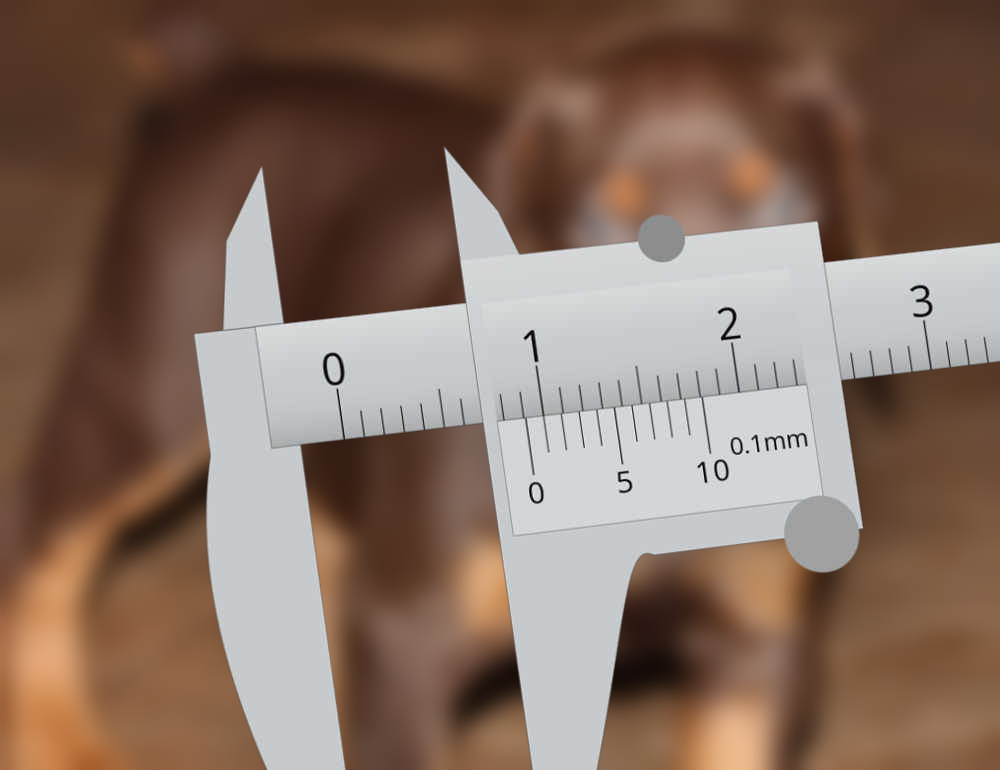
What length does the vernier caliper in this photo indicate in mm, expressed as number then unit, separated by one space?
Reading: 9.1 mm
